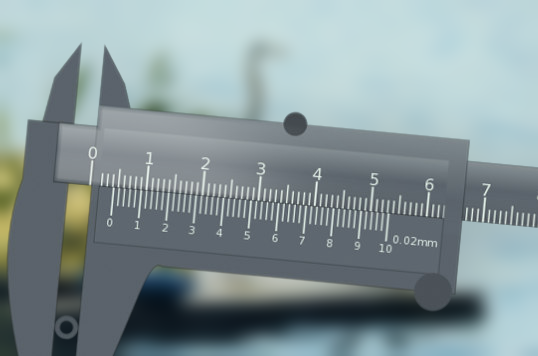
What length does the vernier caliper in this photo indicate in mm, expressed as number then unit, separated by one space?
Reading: 4.2 mm
